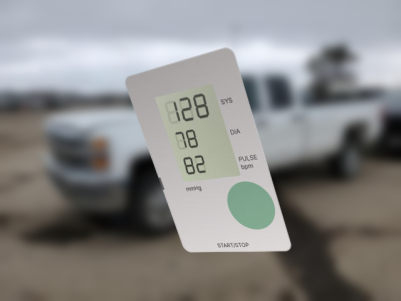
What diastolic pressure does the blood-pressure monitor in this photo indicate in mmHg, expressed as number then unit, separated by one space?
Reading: 78 mmHg
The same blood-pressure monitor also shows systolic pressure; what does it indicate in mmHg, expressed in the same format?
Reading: 128 mmHg
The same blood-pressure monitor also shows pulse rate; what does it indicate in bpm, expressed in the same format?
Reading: 82 bpm
